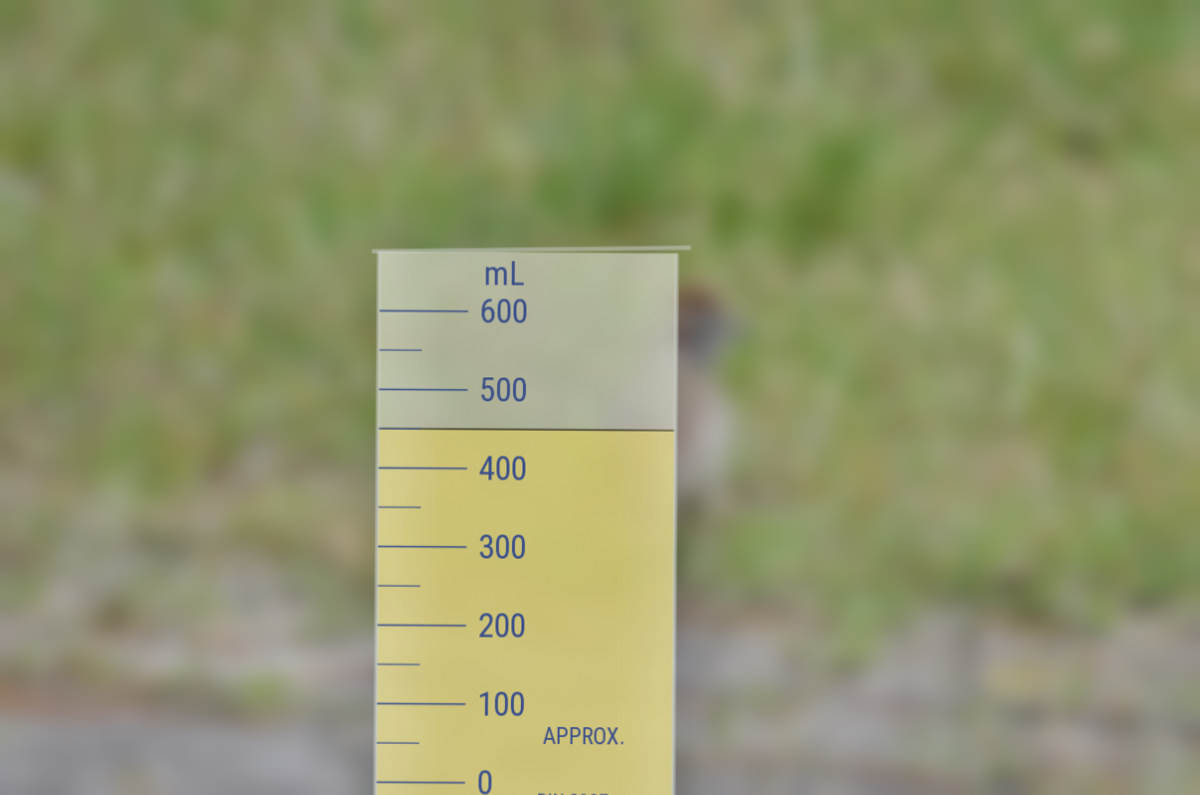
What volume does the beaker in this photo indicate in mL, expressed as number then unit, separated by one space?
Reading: 450 mL
